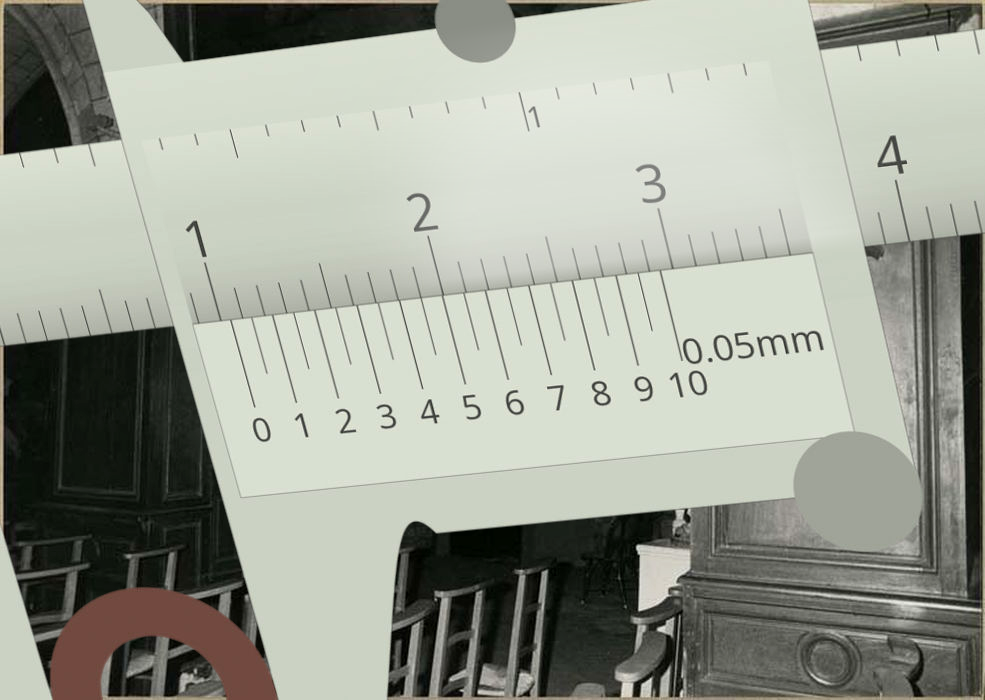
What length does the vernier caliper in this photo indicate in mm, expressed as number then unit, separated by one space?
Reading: 10.45 mm
